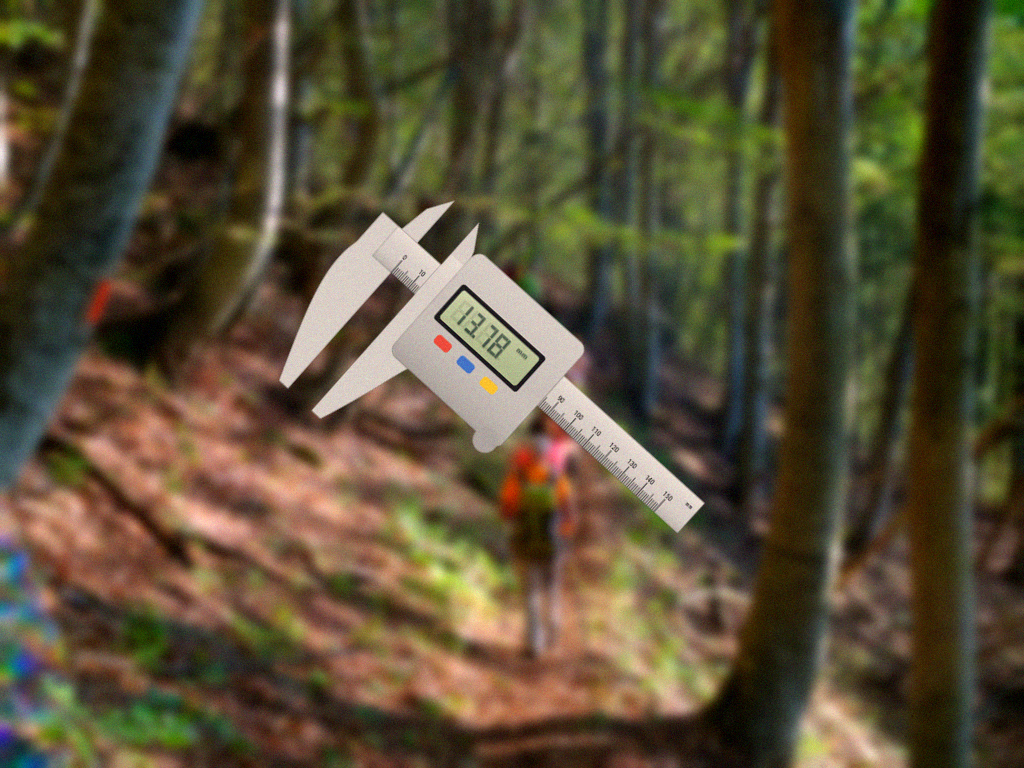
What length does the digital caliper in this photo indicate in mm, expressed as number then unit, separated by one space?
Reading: 13.78 mm
